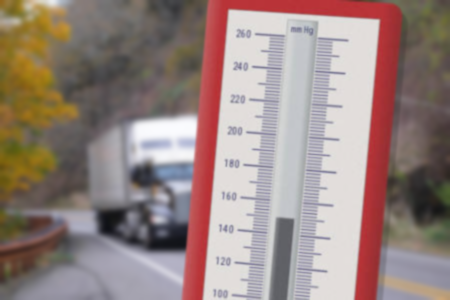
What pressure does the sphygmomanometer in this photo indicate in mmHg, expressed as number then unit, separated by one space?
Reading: 150 mmHg
